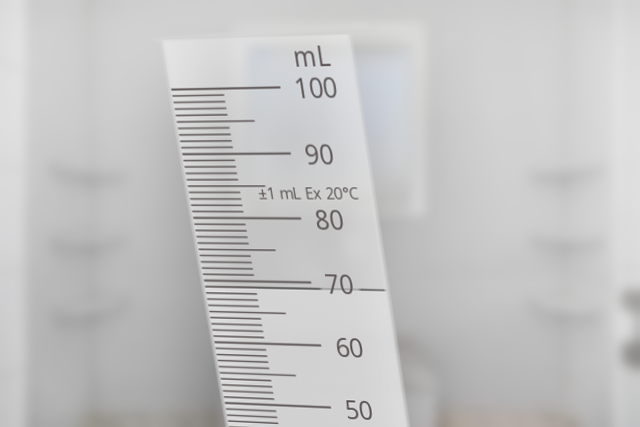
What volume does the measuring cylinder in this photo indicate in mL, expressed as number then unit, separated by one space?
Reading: 69 mL
